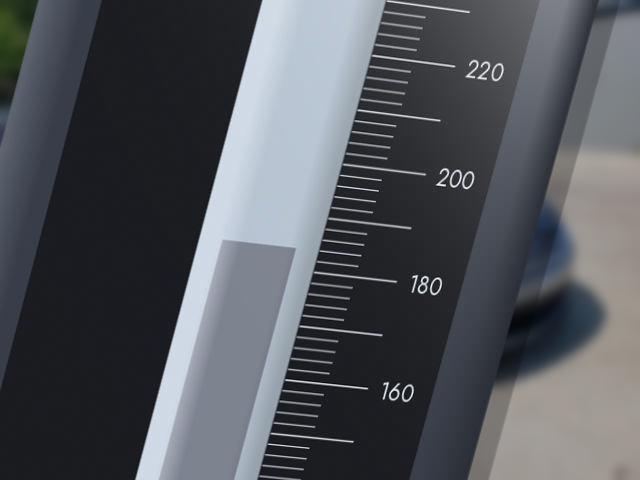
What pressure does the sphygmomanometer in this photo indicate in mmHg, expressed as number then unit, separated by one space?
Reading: 184 mmHg
